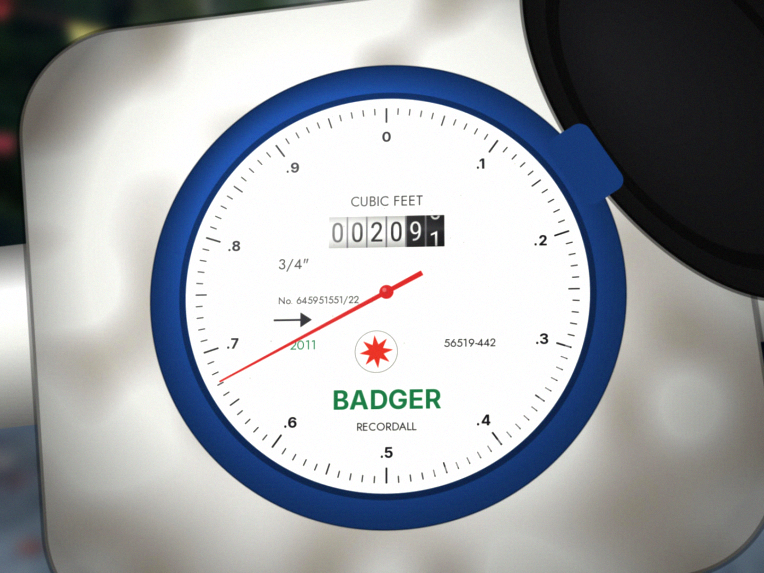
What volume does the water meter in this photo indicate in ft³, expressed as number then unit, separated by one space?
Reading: 2090.67 ft³
